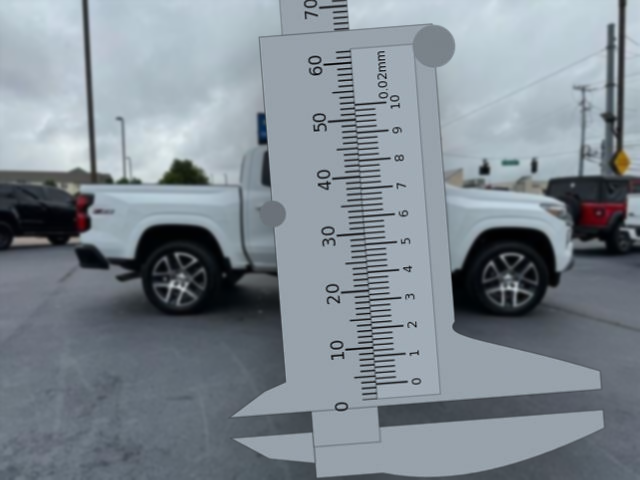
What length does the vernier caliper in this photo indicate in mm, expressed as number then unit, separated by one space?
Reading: 3.6 mm
